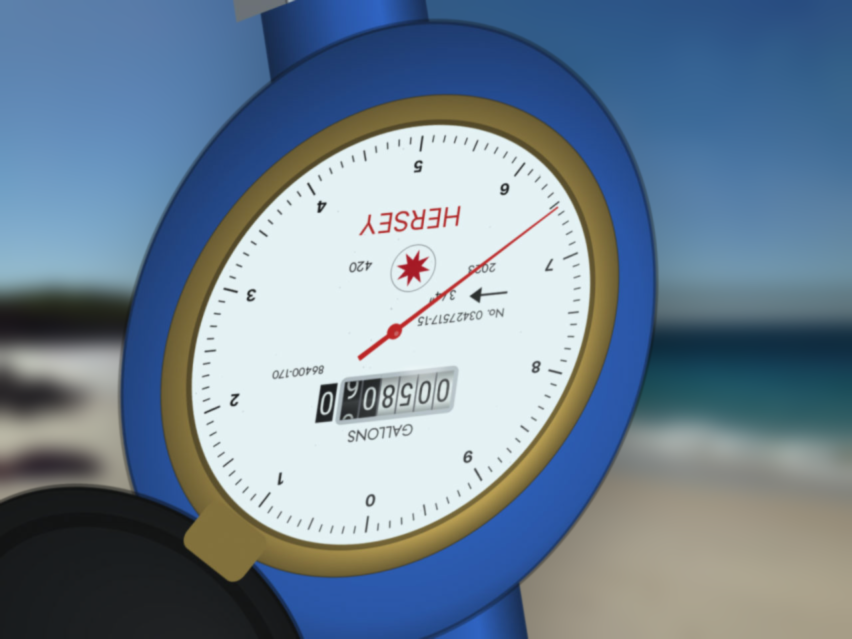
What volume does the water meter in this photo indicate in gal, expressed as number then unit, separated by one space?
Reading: 58056.5 gal
